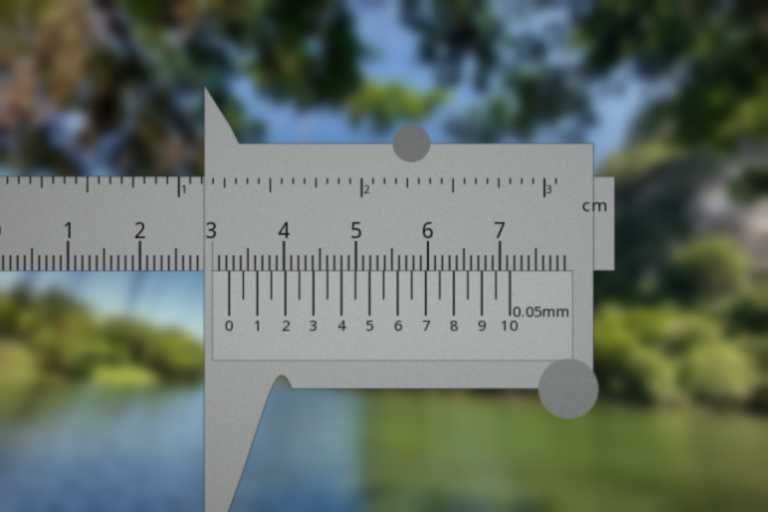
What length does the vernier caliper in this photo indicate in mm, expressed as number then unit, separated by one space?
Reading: 32.4 mm
